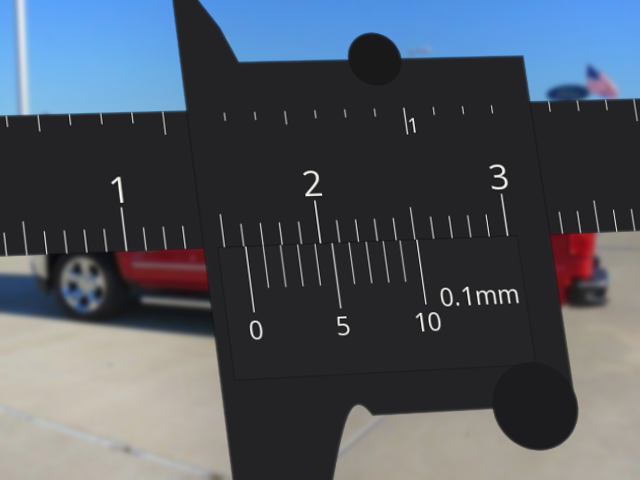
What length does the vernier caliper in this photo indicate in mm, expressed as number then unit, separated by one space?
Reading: 16.1 mm
